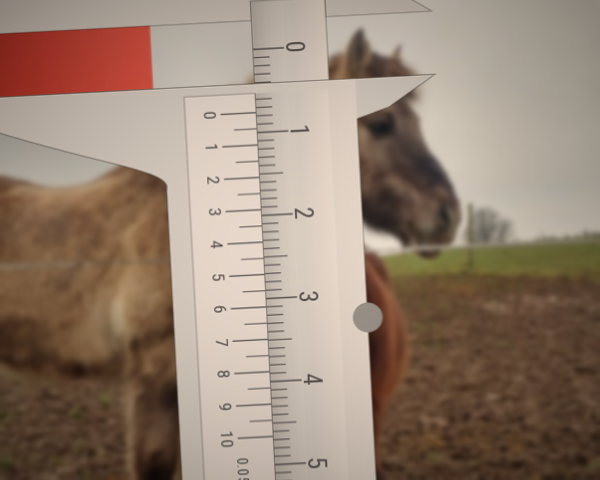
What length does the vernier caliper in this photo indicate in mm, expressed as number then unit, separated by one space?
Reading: 7.6 mm
